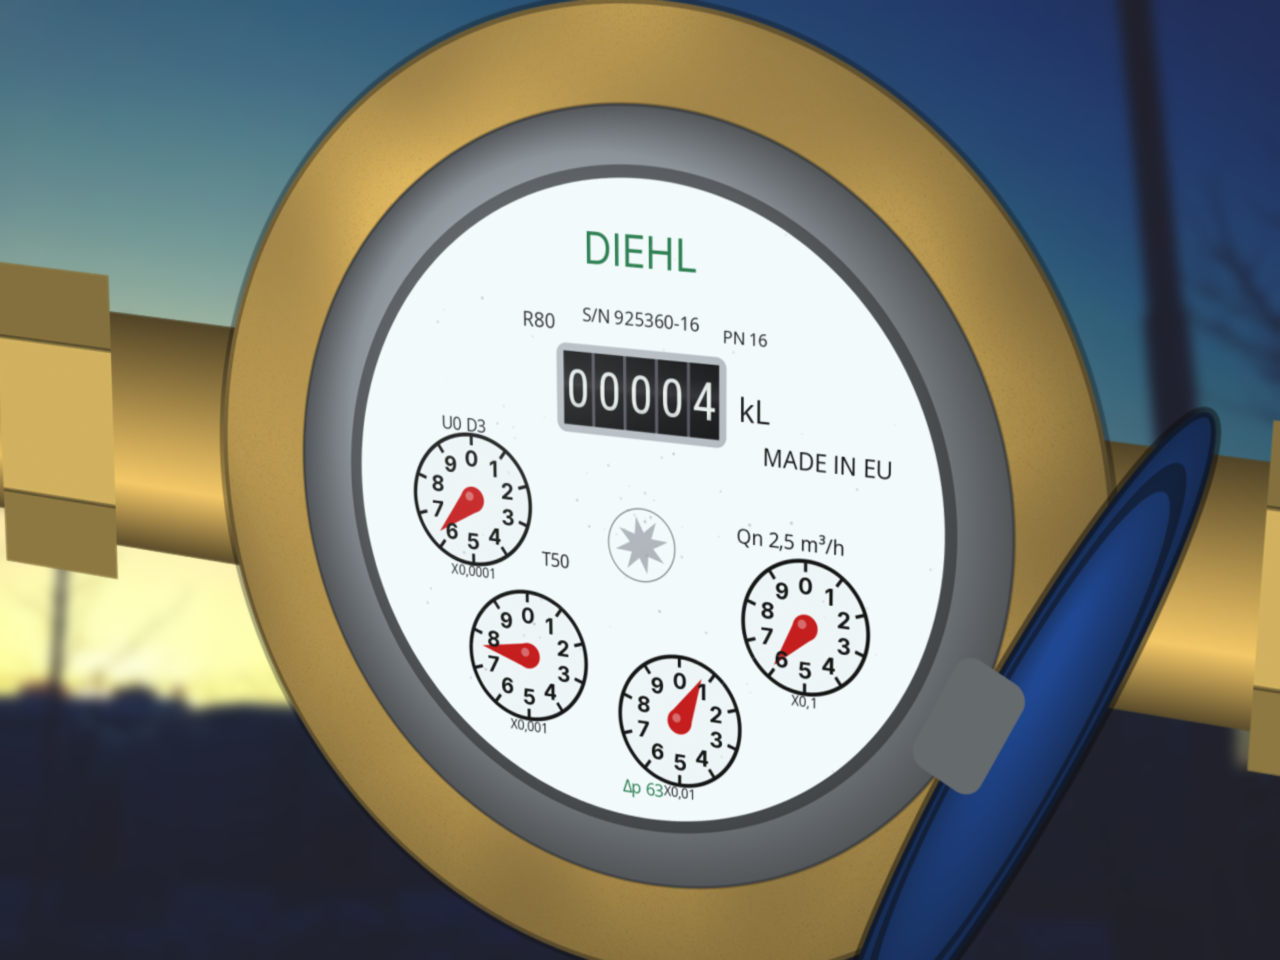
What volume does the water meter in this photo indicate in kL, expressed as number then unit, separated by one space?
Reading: 4.6076 kL
